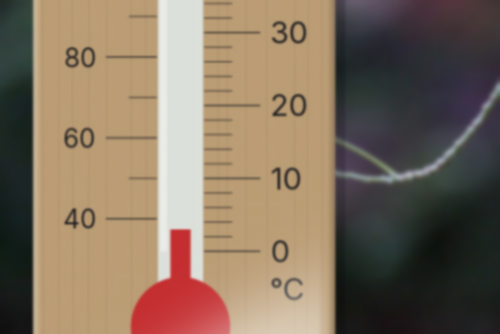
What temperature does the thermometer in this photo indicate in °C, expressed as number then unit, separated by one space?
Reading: 3 °C
